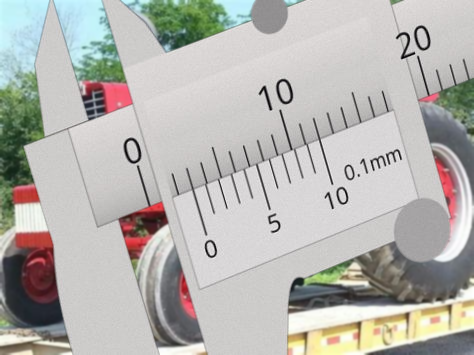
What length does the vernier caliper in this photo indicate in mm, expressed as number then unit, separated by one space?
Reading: 3.0 mm
